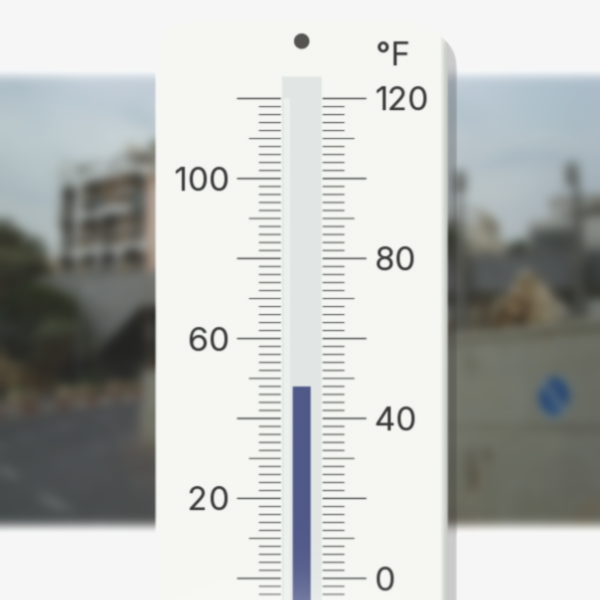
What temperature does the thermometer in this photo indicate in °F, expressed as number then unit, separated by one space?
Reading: 48 °F
